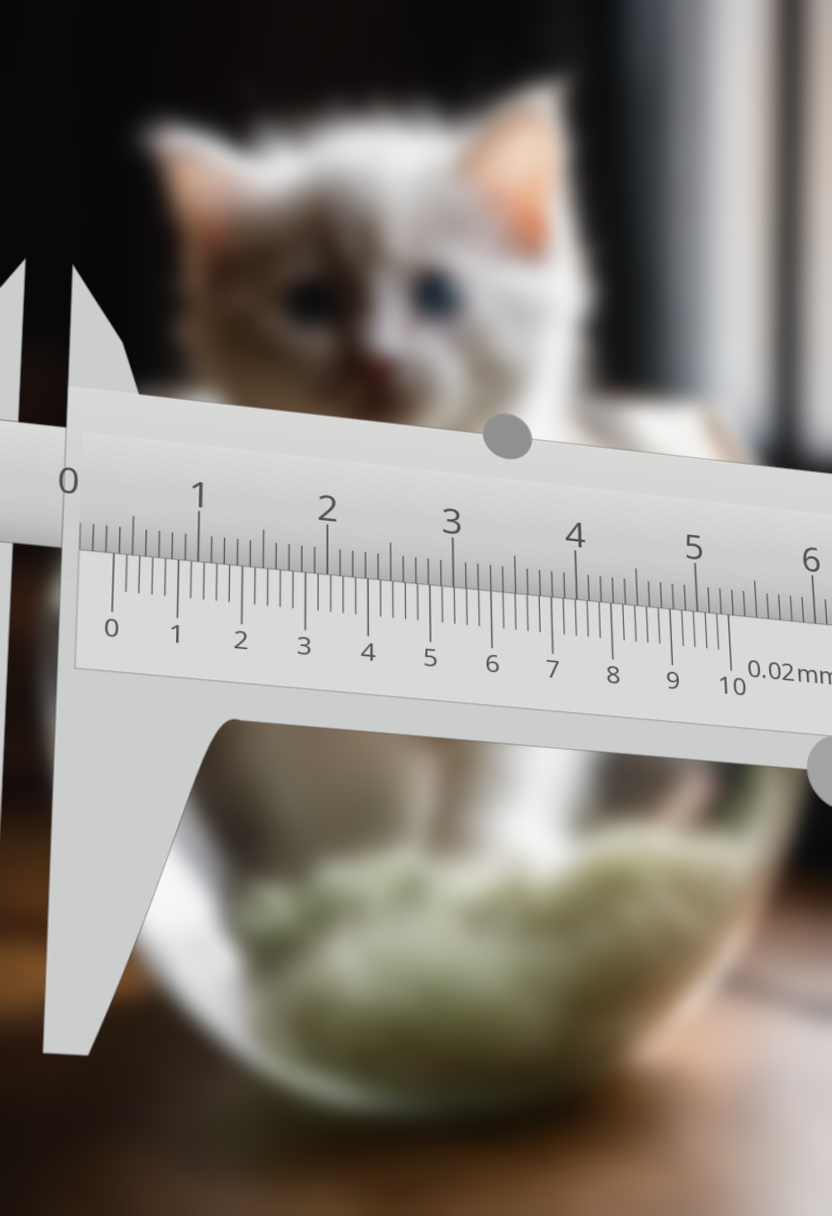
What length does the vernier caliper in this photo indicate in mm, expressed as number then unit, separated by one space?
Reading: 3.6 mm
